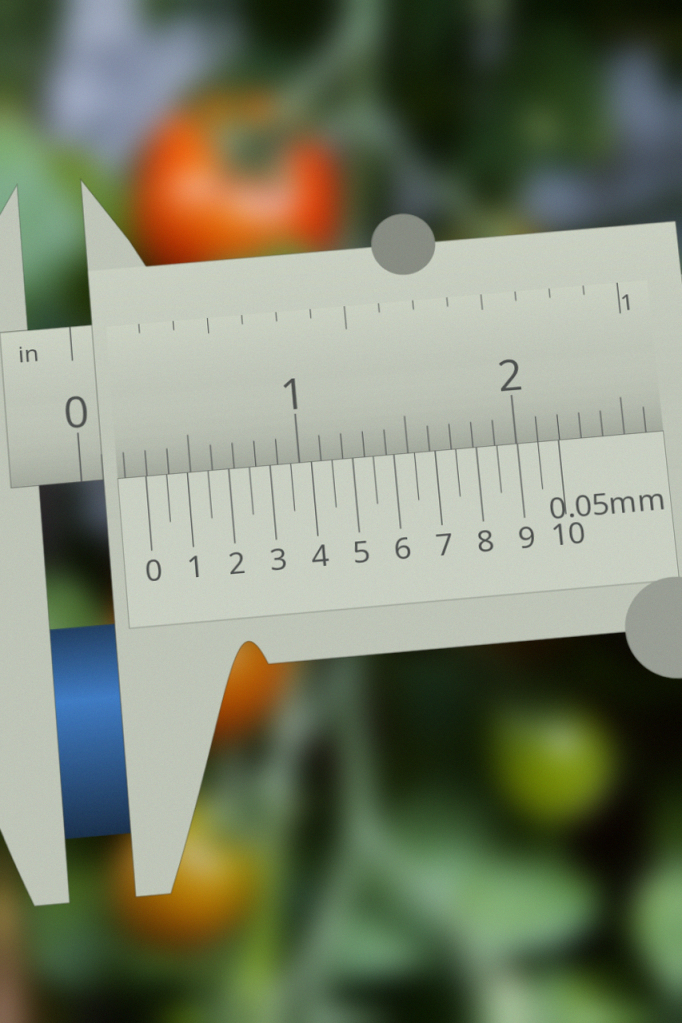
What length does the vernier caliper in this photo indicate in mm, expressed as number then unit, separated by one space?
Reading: 2.95 mm
